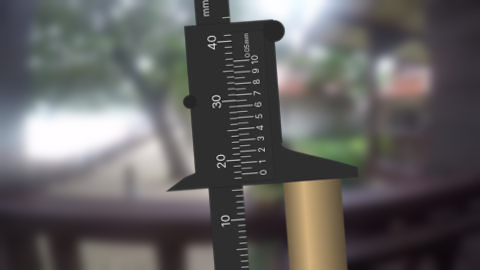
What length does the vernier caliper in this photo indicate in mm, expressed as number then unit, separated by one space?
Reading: 17.6 mm
